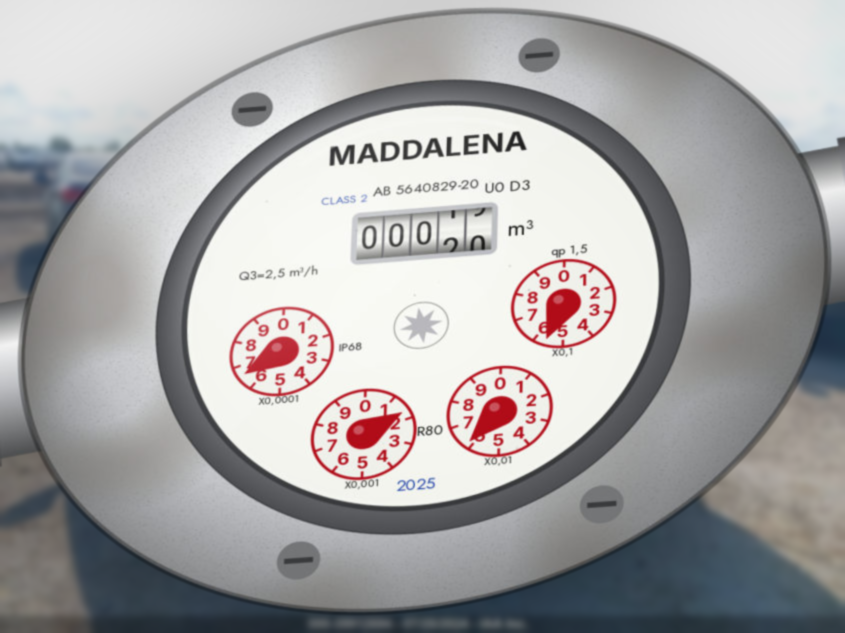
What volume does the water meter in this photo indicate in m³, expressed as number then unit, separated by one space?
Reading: 19.5616 m³
